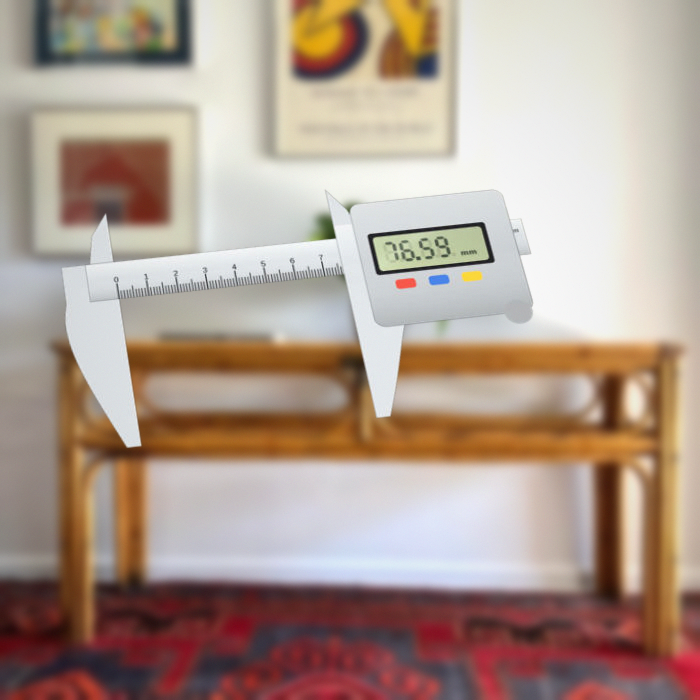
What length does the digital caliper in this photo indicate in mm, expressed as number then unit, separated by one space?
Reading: 76.59 mm
